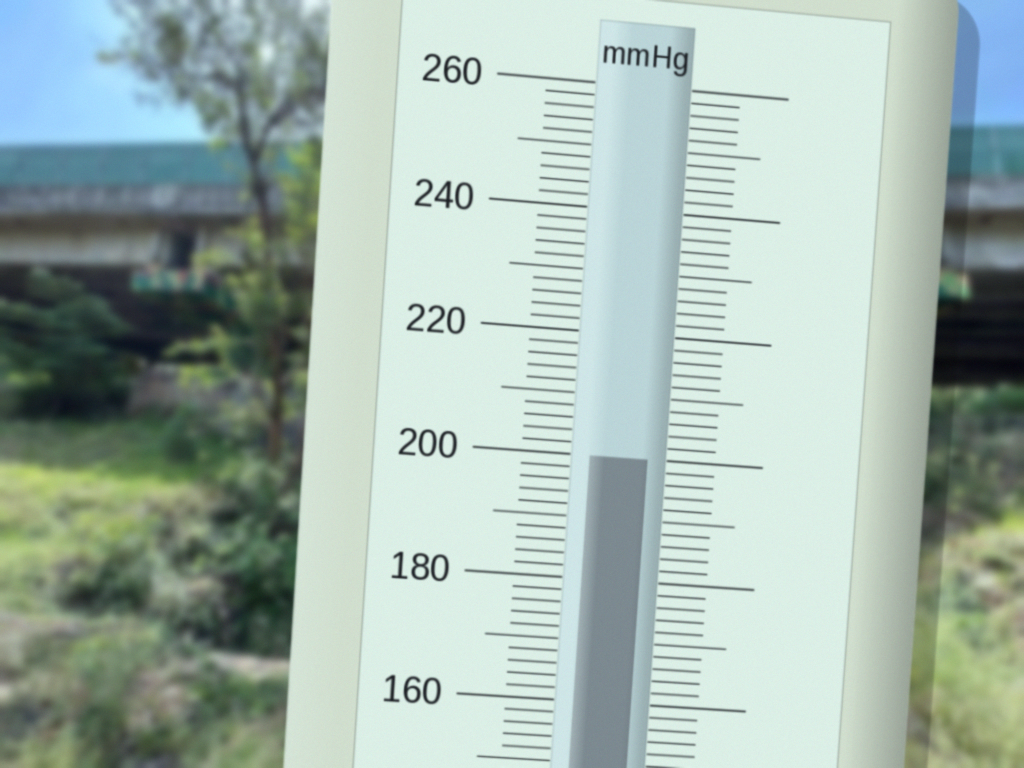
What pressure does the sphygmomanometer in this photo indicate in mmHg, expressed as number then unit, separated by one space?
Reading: 200 mmHg
